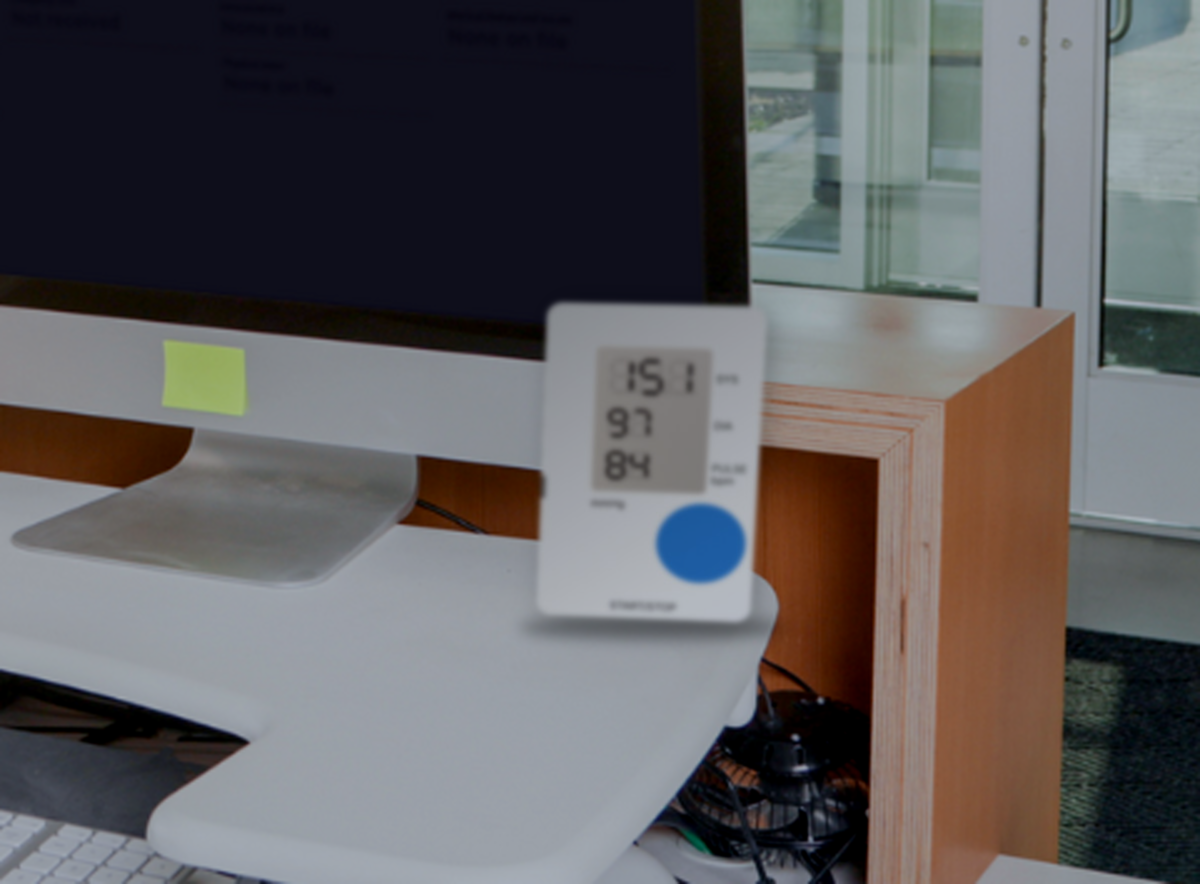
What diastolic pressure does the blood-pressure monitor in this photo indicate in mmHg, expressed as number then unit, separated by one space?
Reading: 97 mmHg
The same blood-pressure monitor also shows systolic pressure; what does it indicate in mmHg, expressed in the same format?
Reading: 151 mmHg
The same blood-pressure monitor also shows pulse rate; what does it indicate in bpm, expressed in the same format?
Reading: 84 bpm
